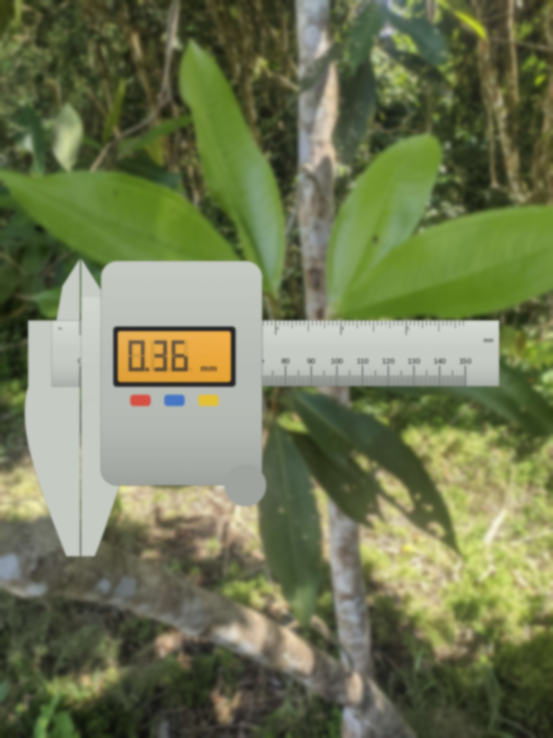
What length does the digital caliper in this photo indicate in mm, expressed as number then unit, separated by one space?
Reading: 0.36 mm
